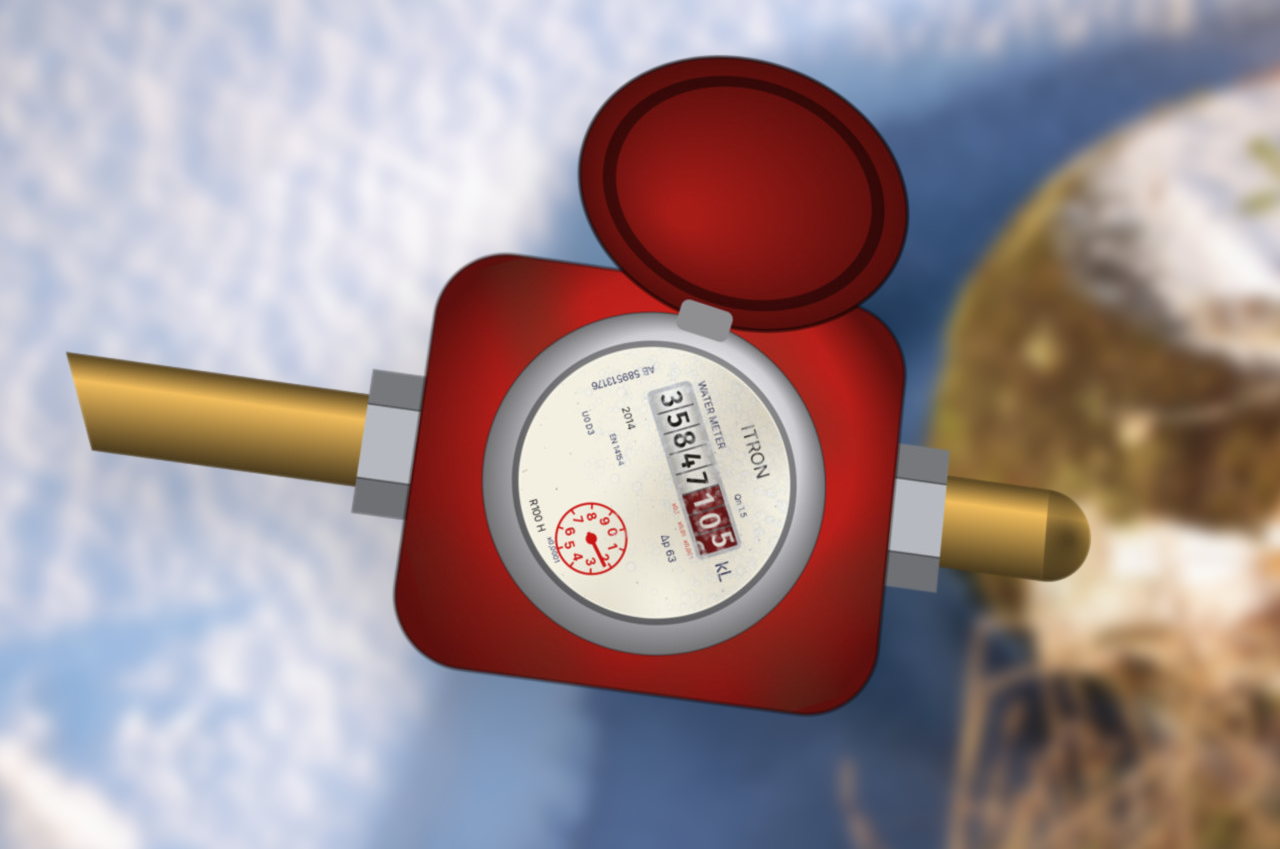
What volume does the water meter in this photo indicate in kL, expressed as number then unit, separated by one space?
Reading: 35847.1052 kL
